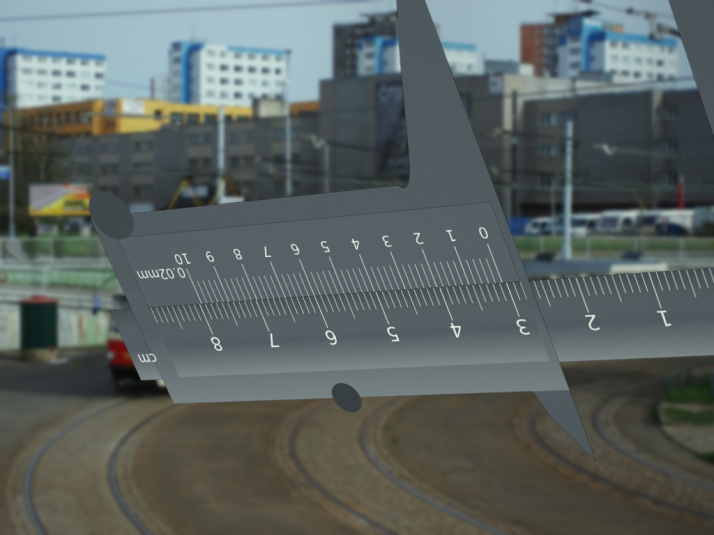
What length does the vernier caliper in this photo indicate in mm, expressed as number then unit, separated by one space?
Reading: 30.6 mm
